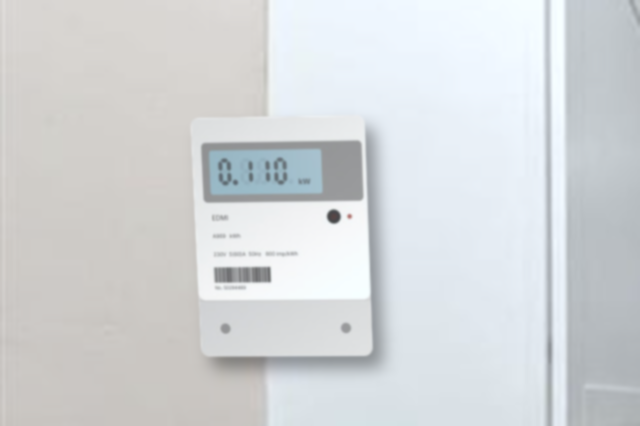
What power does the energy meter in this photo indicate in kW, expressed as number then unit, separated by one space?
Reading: 0.110 kW
